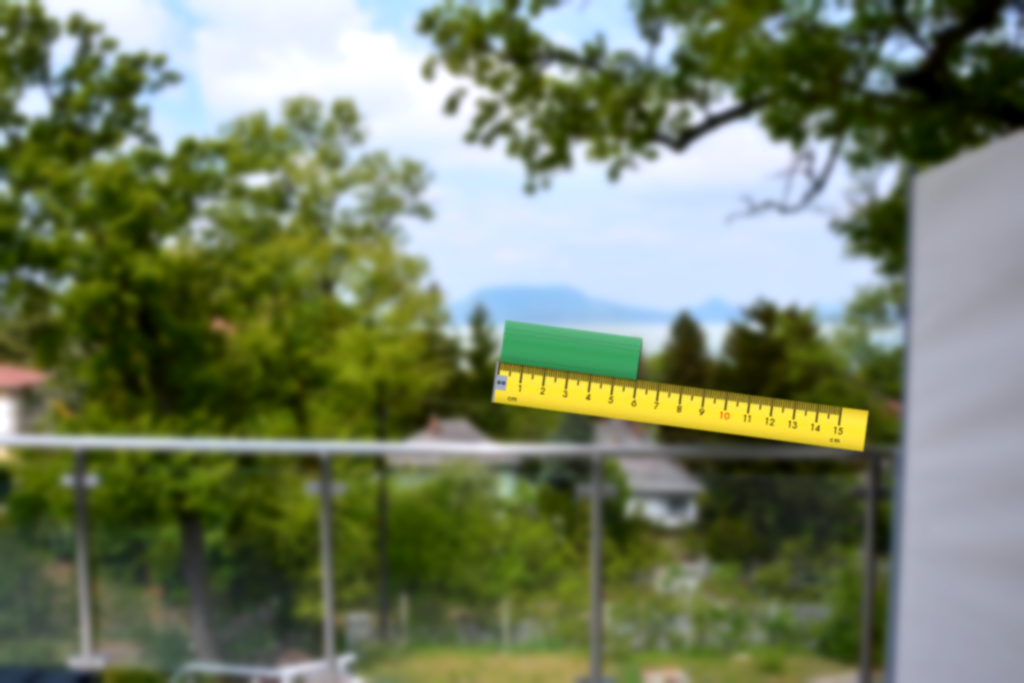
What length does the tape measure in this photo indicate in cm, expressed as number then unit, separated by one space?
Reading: 6 cm
